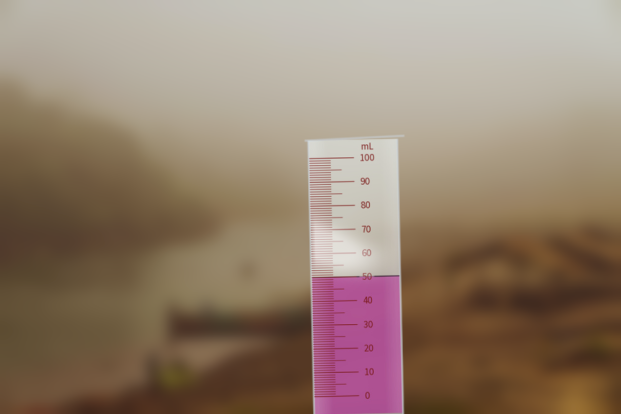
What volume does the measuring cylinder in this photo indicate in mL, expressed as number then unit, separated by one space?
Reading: 50 mL
